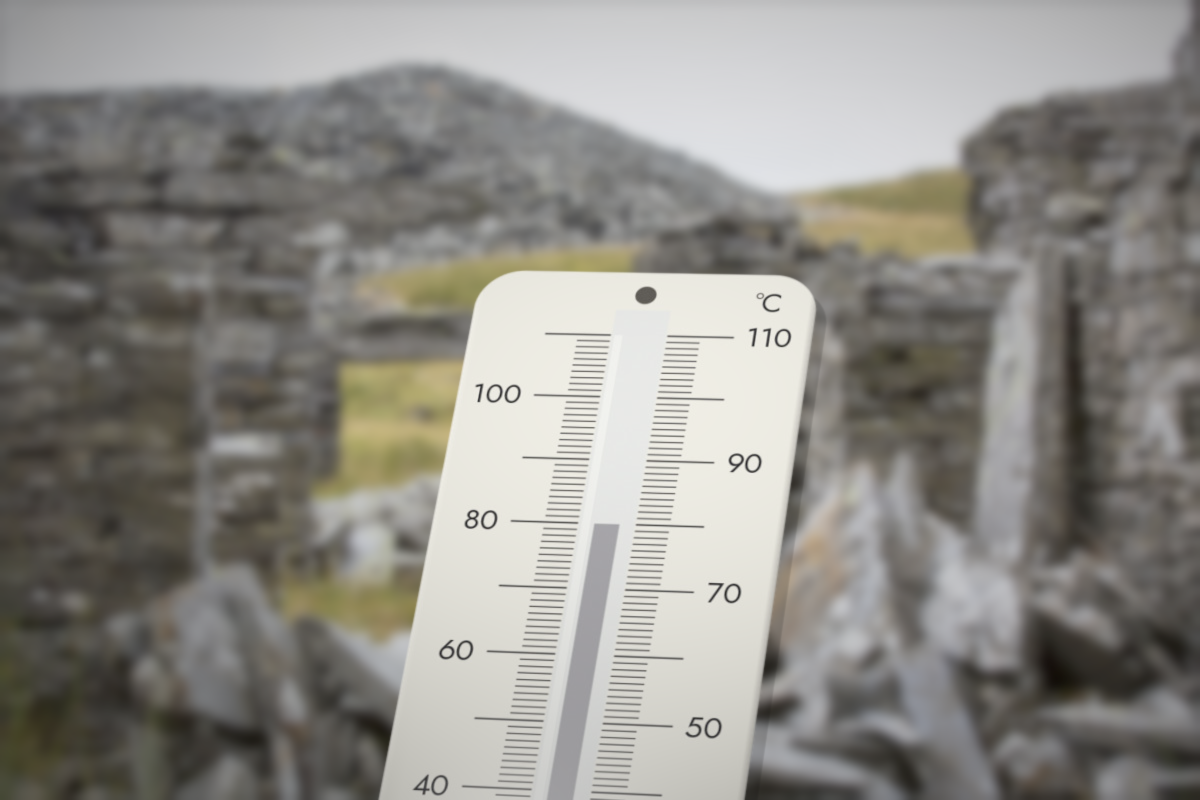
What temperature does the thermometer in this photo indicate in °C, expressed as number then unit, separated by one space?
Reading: 80 °C
